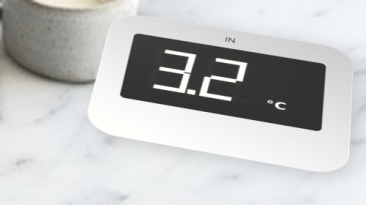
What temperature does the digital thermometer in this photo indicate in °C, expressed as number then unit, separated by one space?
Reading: 3.2 °C
